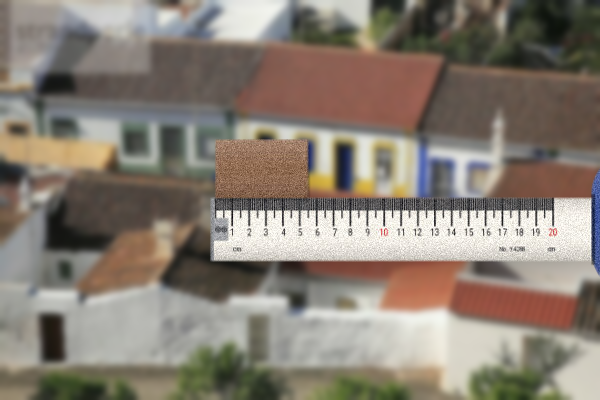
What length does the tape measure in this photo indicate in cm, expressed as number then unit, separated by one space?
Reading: 5.5 cm
